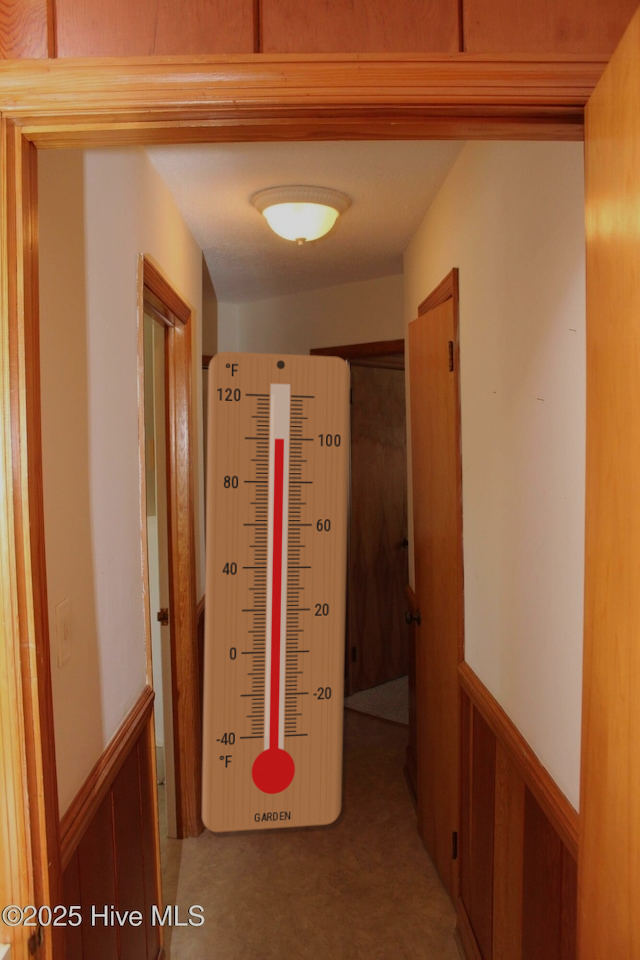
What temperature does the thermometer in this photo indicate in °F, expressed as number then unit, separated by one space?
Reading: 100 °F
